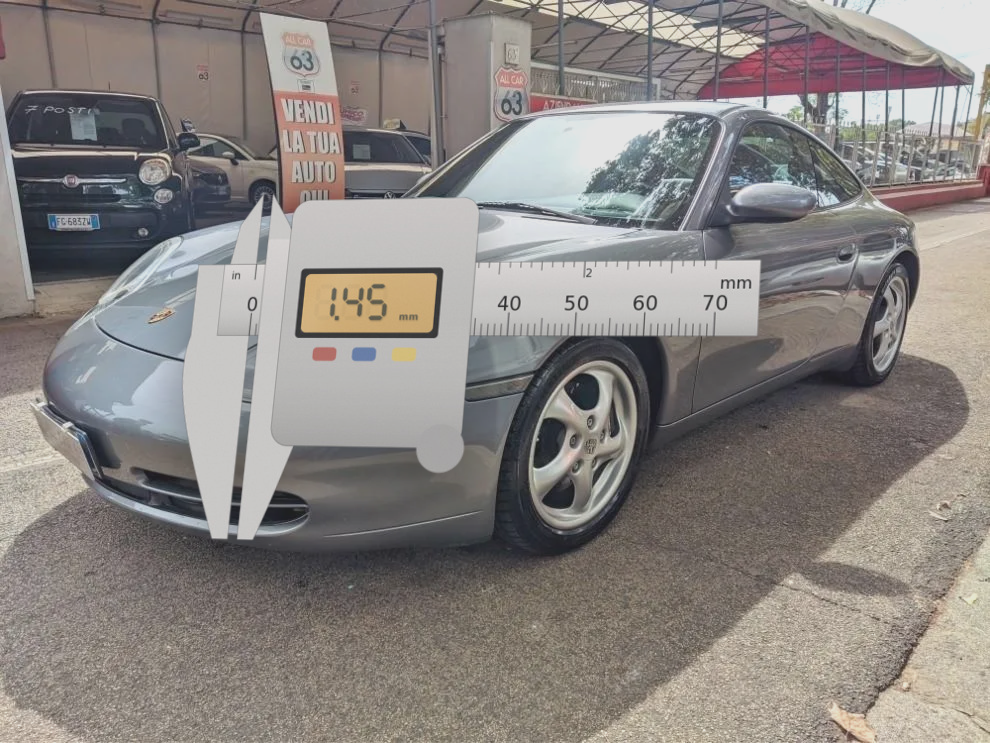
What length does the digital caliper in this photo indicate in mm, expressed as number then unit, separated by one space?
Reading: 1.45 mm
